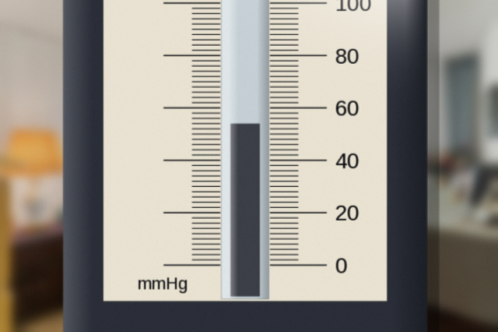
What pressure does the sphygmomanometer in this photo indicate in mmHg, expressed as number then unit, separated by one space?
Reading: 54 mmHg
